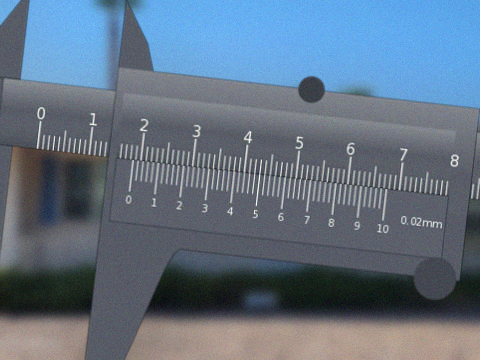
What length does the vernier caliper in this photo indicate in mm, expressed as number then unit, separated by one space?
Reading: 18.5 mm
